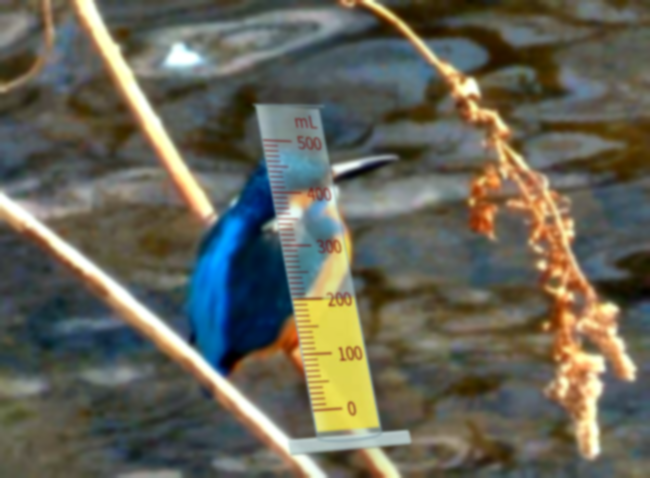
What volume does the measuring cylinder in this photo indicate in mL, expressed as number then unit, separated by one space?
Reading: 200 mL
